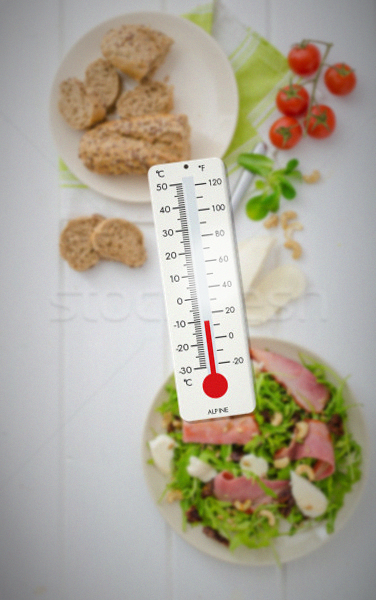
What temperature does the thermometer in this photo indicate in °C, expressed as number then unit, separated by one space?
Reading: -10 °C
